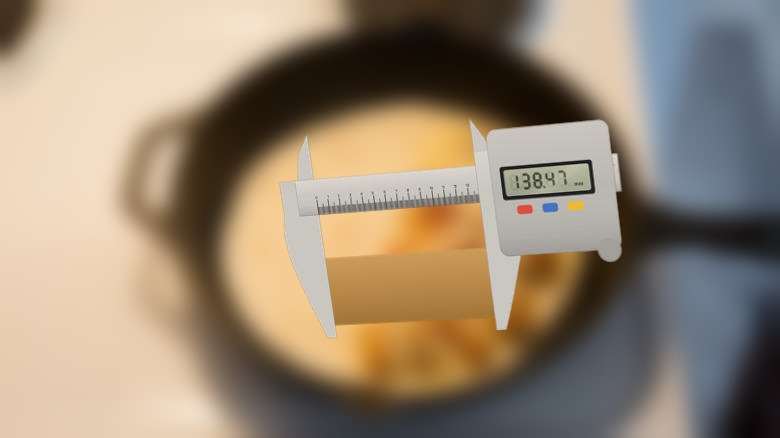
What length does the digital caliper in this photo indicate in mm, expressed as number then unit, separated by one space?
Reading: 138.47 mm
